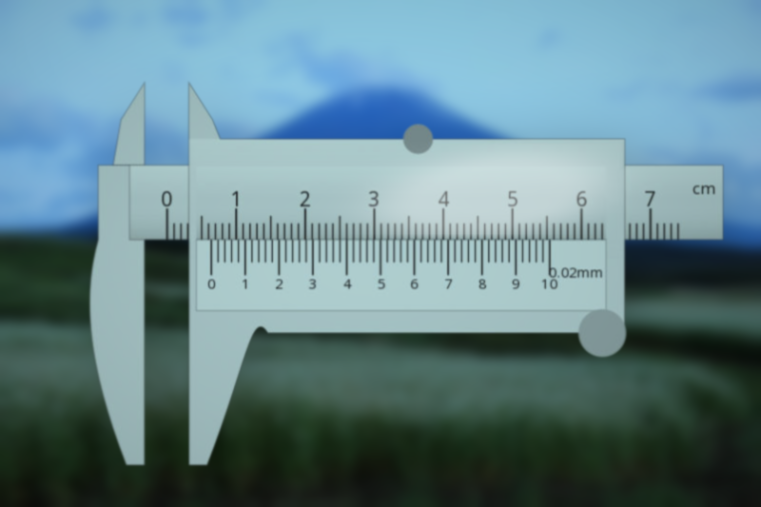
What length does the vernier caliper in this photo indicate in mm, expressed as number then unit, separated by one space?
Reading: 6.4 mm
